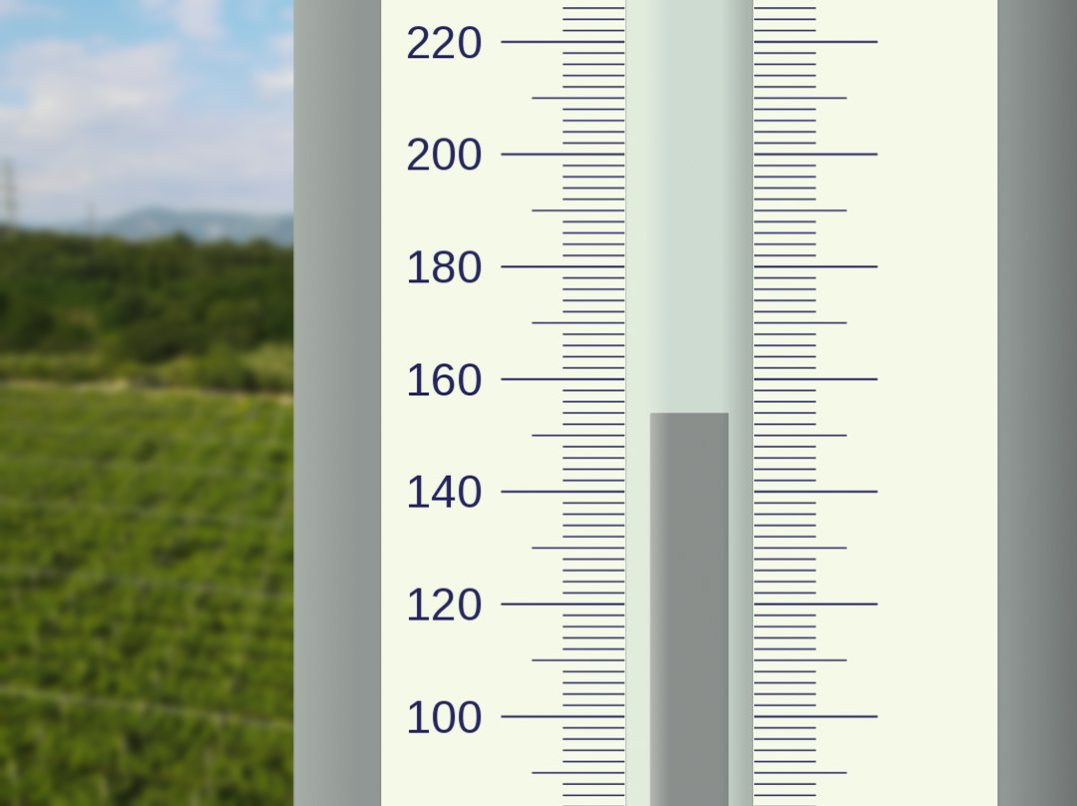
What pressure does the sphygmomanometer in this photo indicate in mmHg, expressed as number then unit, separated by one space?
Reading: 154 mmHg
